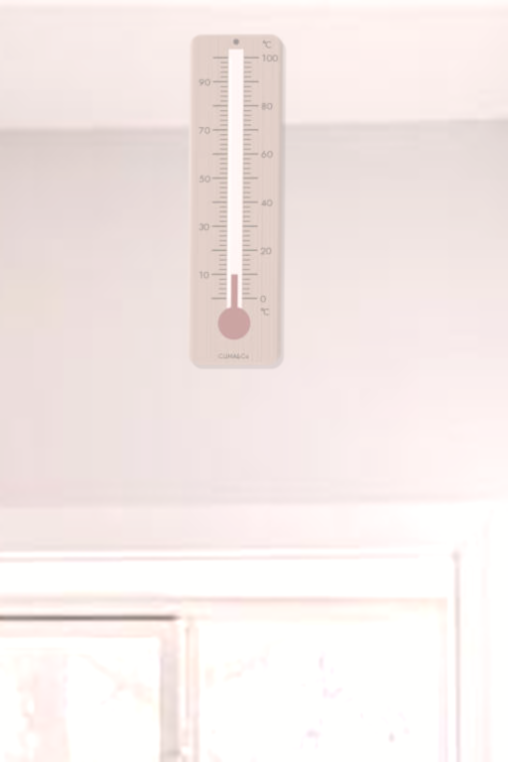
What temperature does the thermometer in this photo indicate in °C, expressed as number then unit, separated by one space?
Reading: 10 °C
